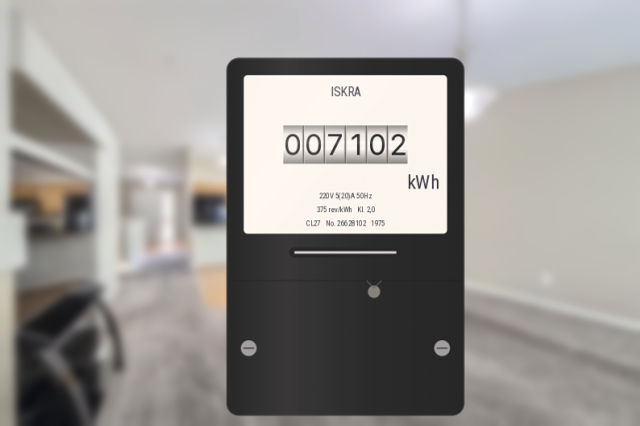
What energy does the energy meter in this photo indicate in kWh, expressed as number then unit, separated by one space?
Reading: 7102 kWh
